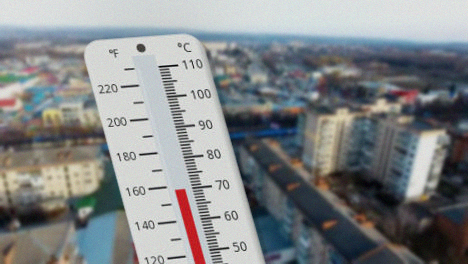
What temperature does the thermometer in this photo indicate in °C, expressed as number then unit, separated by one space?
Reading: 70 °C
